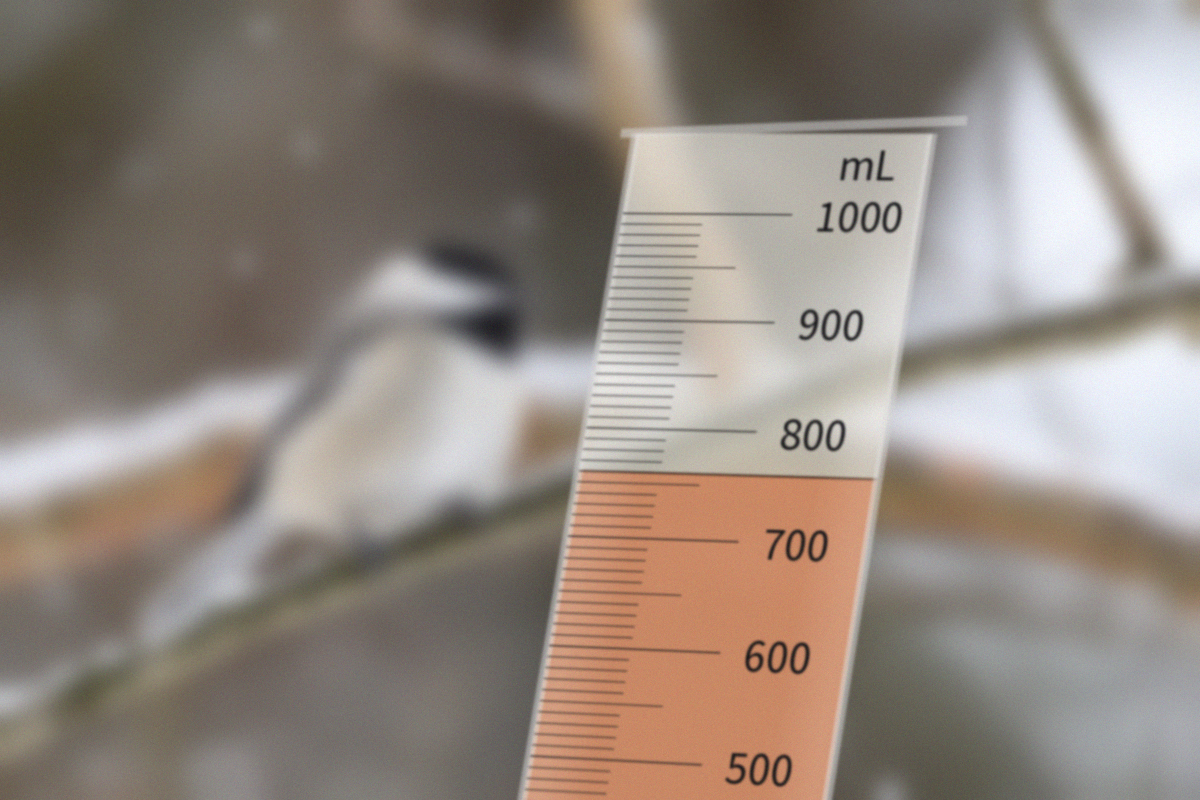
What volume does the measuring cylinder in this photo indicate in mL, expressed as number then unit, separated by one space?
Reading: 760 mL
